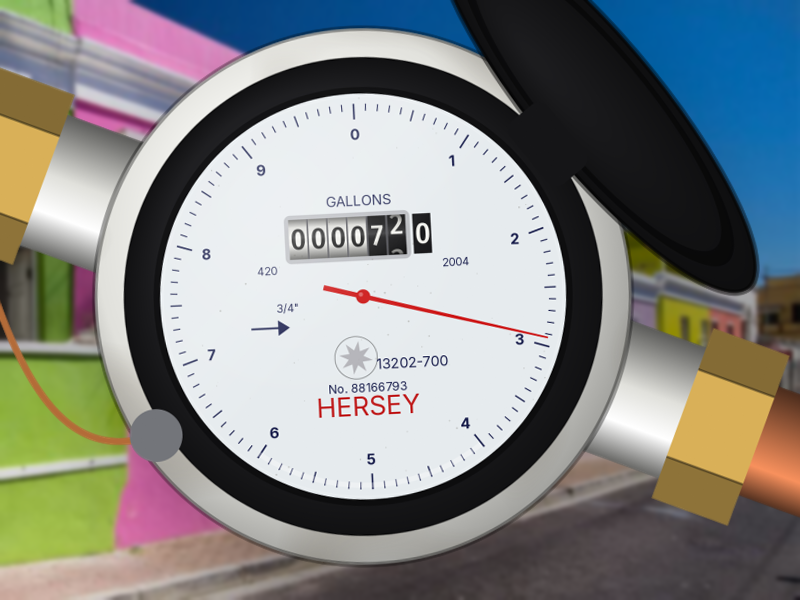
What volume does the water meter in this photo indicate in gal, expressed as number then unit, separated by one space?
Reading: 722.9 gal
